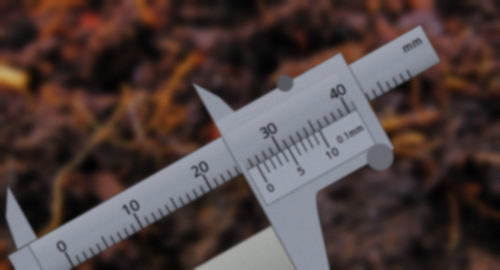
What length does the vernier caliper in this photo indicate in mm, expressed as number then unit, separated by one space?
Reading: 26.6 mm
